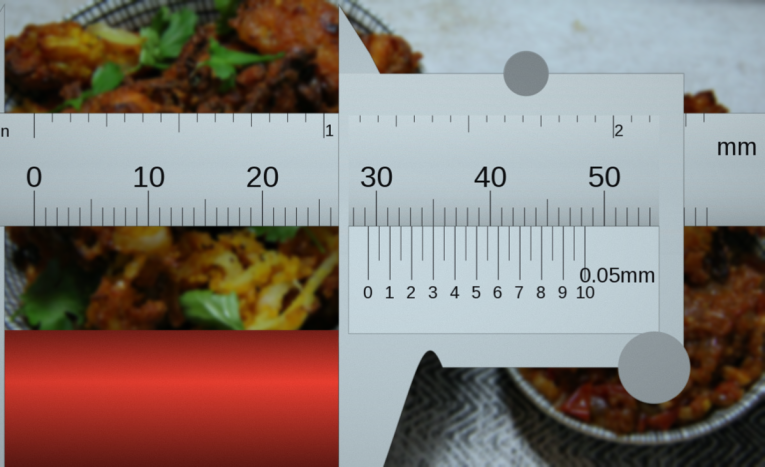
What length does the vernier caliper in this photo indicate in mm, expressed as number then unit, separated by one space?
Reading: 29.3 mm
